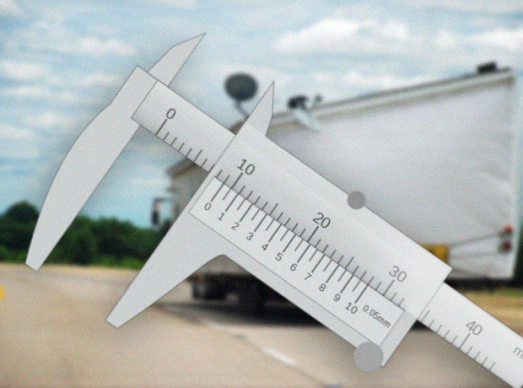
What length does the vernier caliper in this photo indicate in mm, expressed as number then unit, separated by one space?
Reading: 9.0 mm
